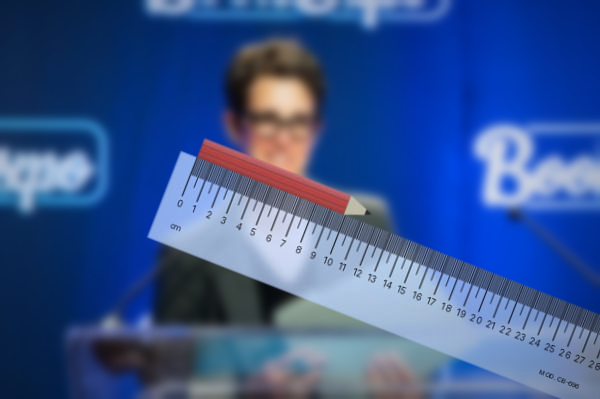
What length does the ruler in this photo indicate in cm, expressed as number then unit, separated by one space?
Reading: 11.5 cm
